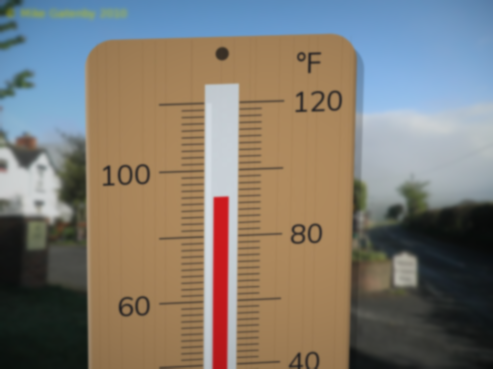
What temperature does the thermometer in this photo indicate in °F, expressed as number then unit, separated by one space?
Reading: 92 °F
